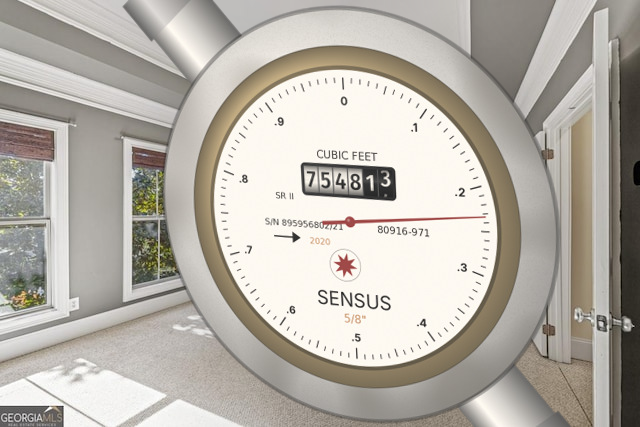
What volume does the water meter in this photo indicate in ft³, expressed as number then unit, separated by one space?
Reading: 754813.23 ft³
